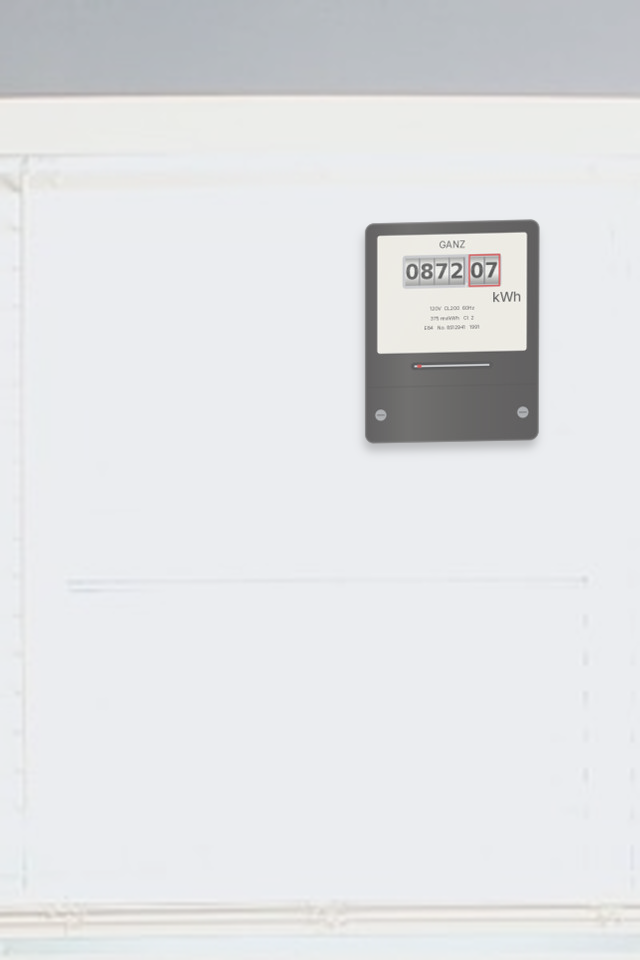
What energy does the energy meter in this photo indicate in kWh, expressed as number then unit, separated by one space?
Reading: 872.07 kWh
